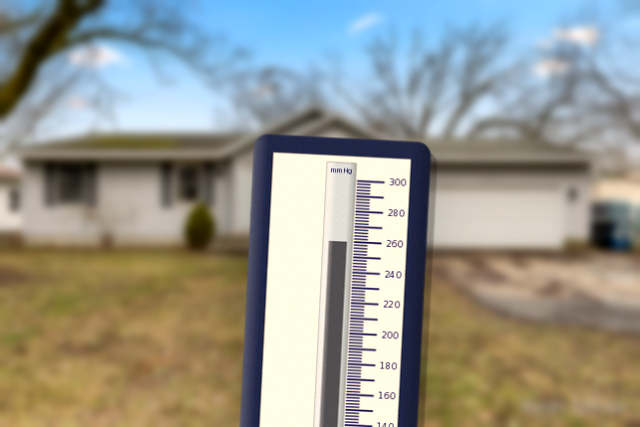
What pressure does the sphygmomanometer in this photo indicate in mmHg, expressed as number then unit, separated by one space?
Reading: 260 mmHg
